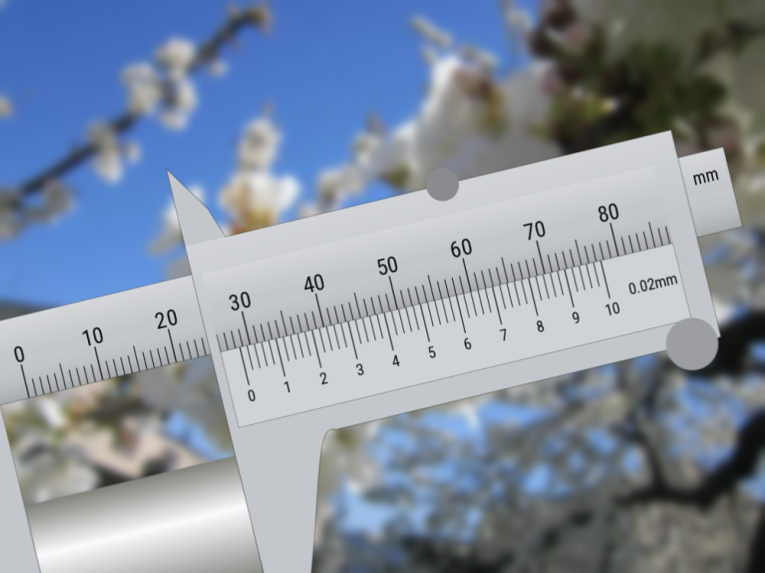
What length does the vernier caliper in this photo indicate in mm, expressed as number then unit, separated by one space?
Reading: 28.6 mm
